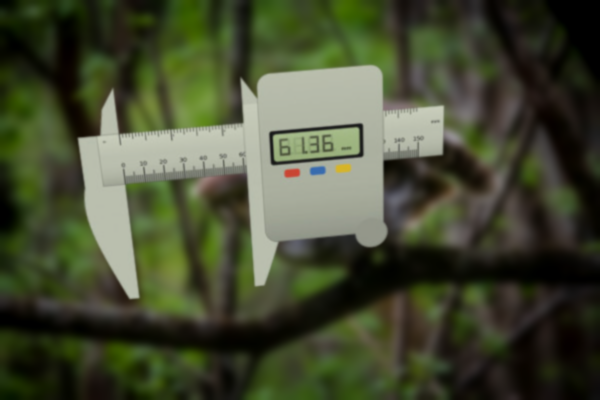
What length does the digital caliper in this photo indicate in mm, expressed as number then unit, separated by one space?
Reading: 61.36 mm
